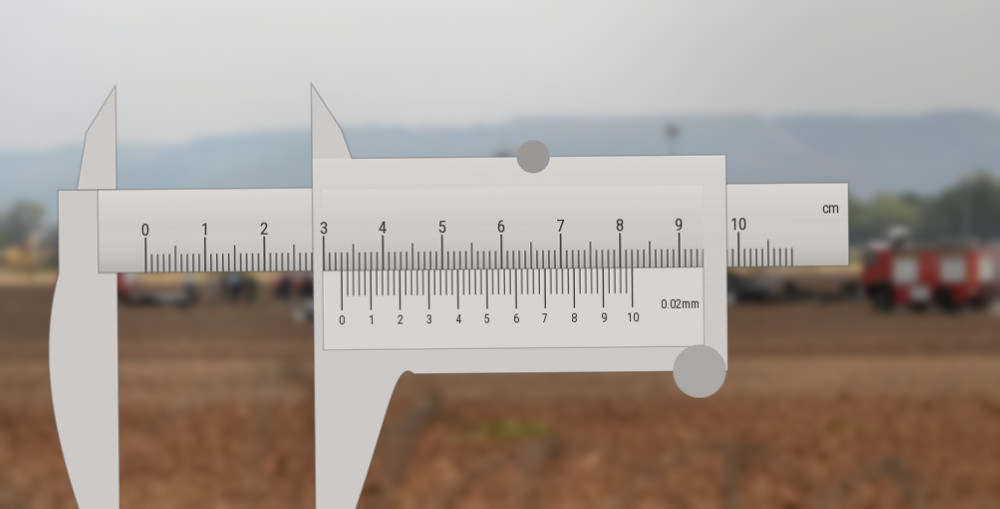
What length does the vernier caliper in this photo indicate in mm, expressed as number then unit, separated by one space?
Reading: 33.0 mm
